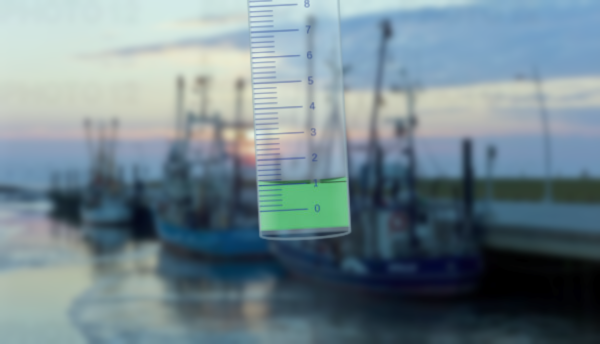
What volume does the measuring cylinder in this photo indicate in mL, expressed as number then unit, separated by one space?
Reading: 1 mL
